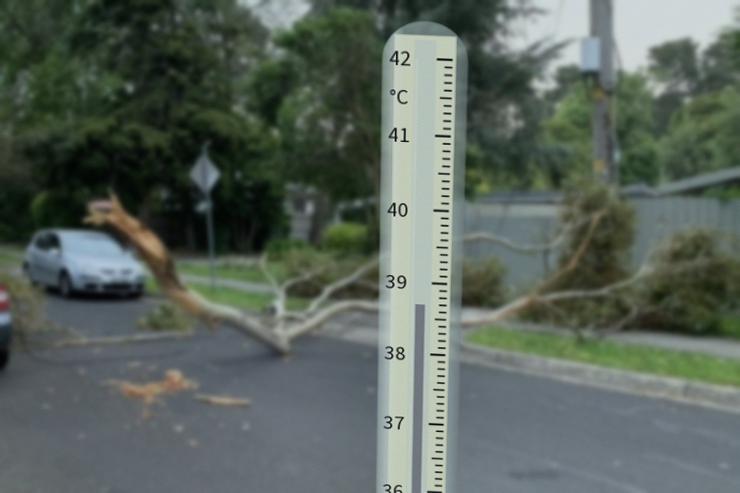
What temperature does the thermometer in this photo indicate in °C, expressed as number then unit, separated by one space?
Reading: 38.7 °C
